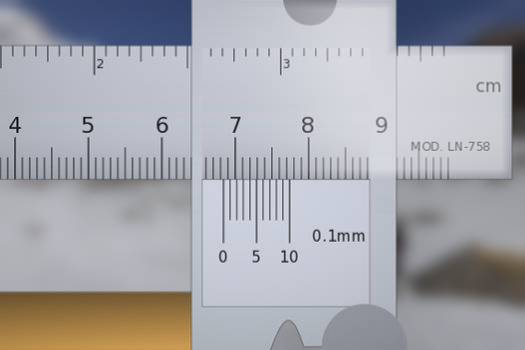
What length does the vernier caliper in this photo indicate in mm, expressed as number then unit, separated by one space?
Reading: 68.4 mm
